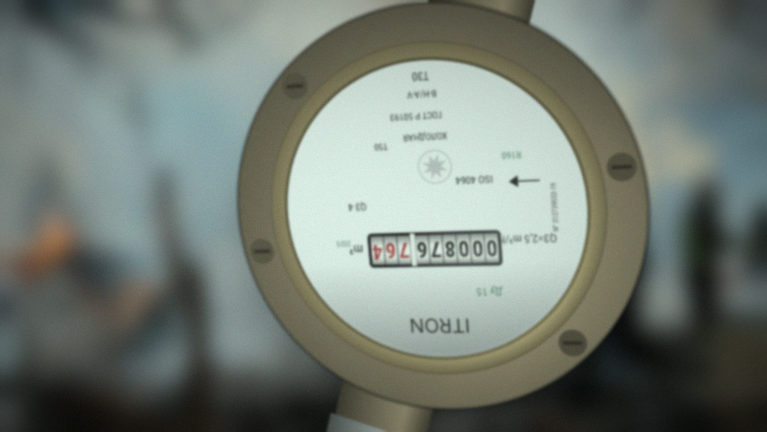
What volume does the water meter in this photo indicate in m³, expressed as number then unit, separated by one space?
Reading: 876.764 m³
